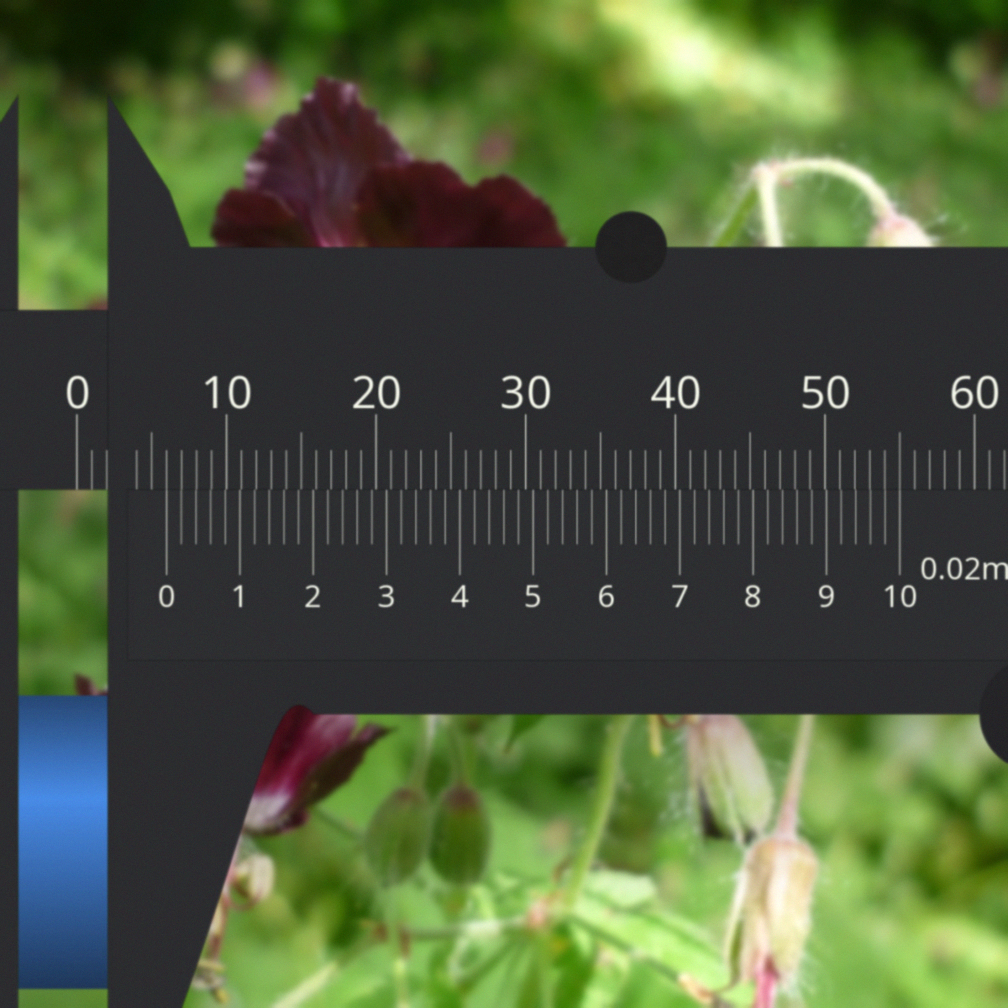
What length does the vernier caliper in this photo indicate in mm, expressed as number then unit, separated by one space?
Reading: 6.0 mm
